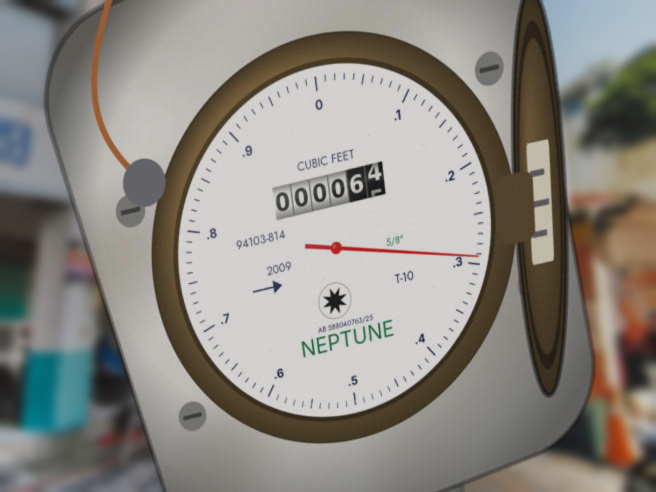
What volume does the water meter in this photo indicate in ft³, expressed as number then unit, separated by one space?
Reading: 64.29 ft³
